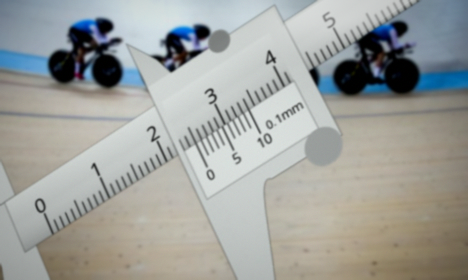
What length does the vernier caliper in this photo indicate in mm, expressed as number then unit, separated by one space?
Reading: 25.0 mm
